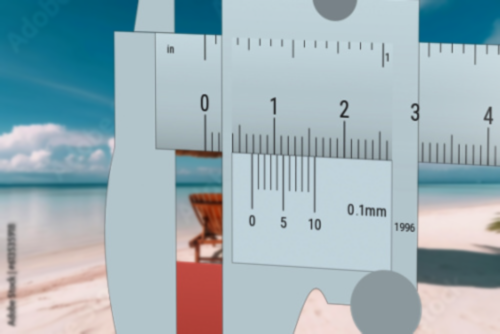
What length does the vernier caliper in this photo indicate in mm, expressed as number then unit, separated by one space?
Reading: 6.8 mm
